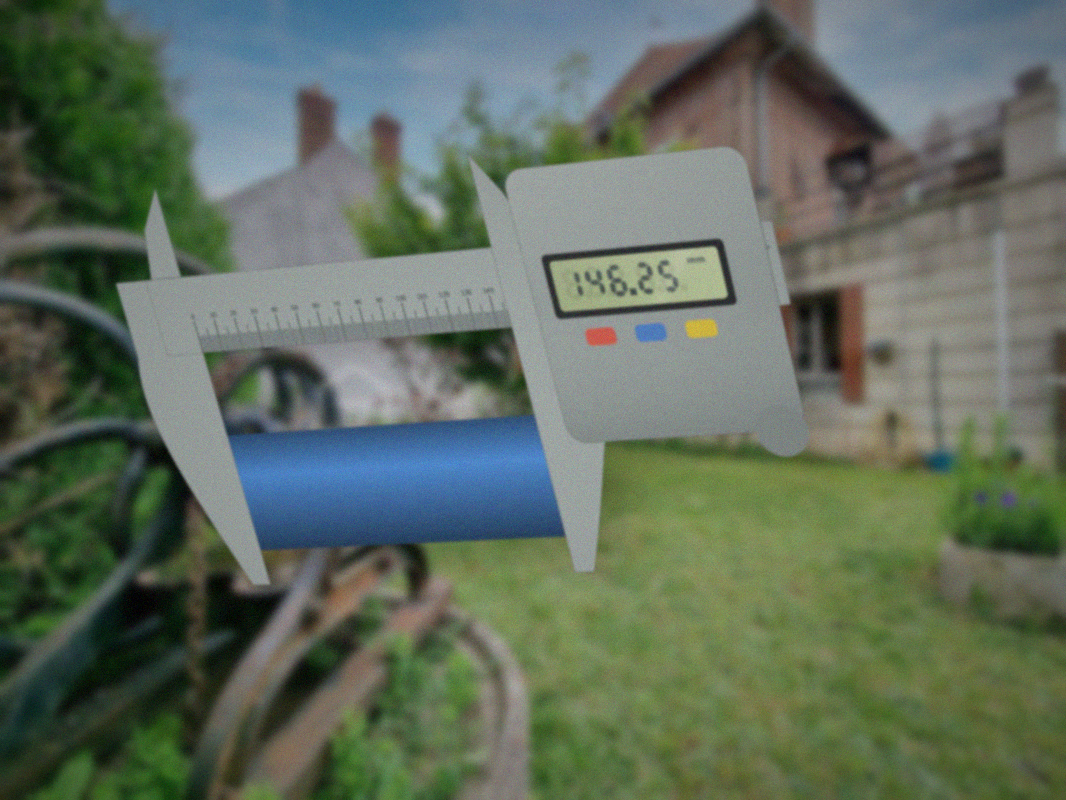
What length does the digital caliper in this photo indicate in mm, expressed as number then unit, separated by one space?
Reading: 146.25 mm
